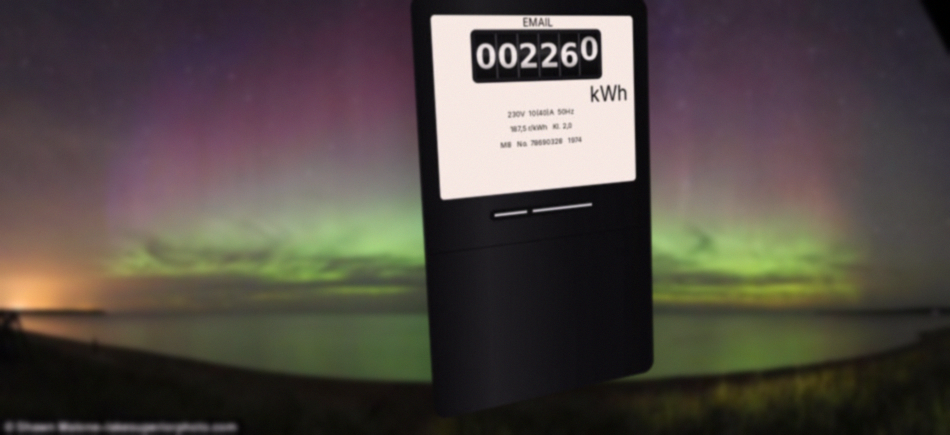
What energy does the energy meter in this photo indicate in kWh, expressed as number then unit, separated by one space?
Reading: 2260 kWh
